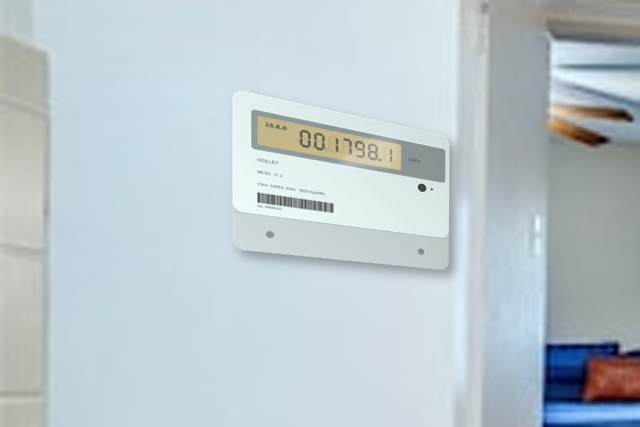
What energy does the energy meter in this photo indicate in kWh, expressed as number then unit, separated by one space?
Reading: 1798.1 kWh
